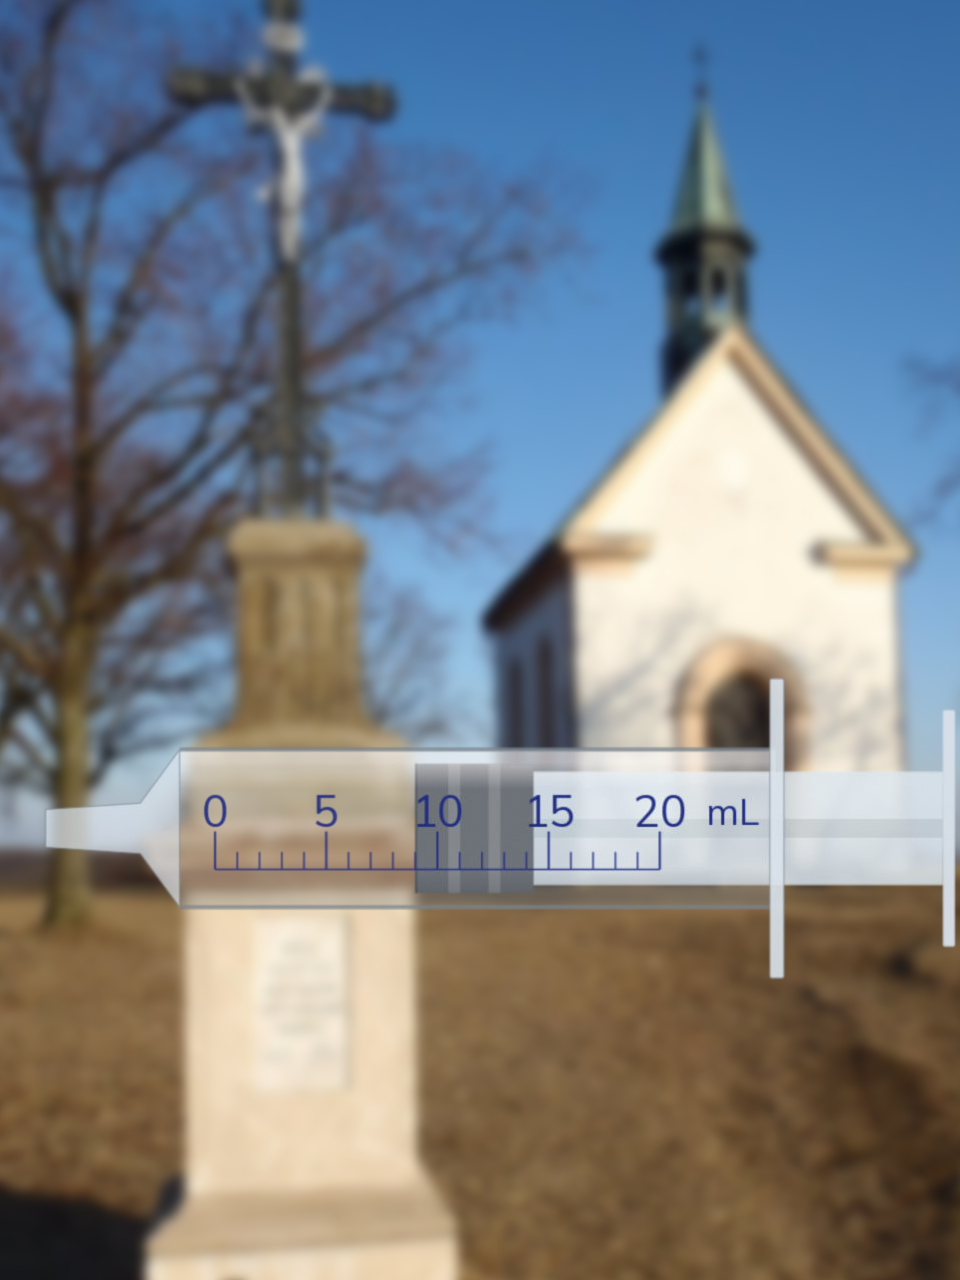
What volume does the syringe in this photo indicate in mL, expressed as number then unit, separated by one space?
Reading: 9 mL
